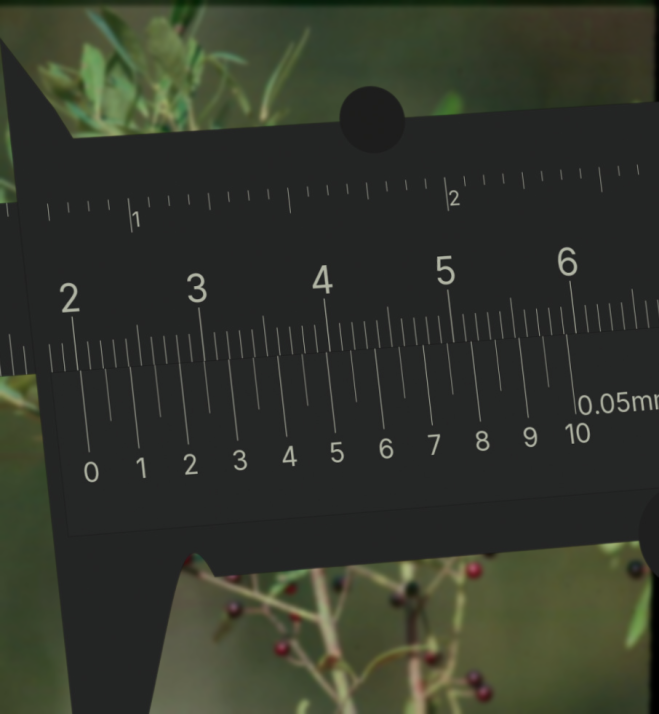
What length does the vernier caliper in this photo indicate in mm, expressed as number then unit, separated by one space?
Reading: 20.2 mm
